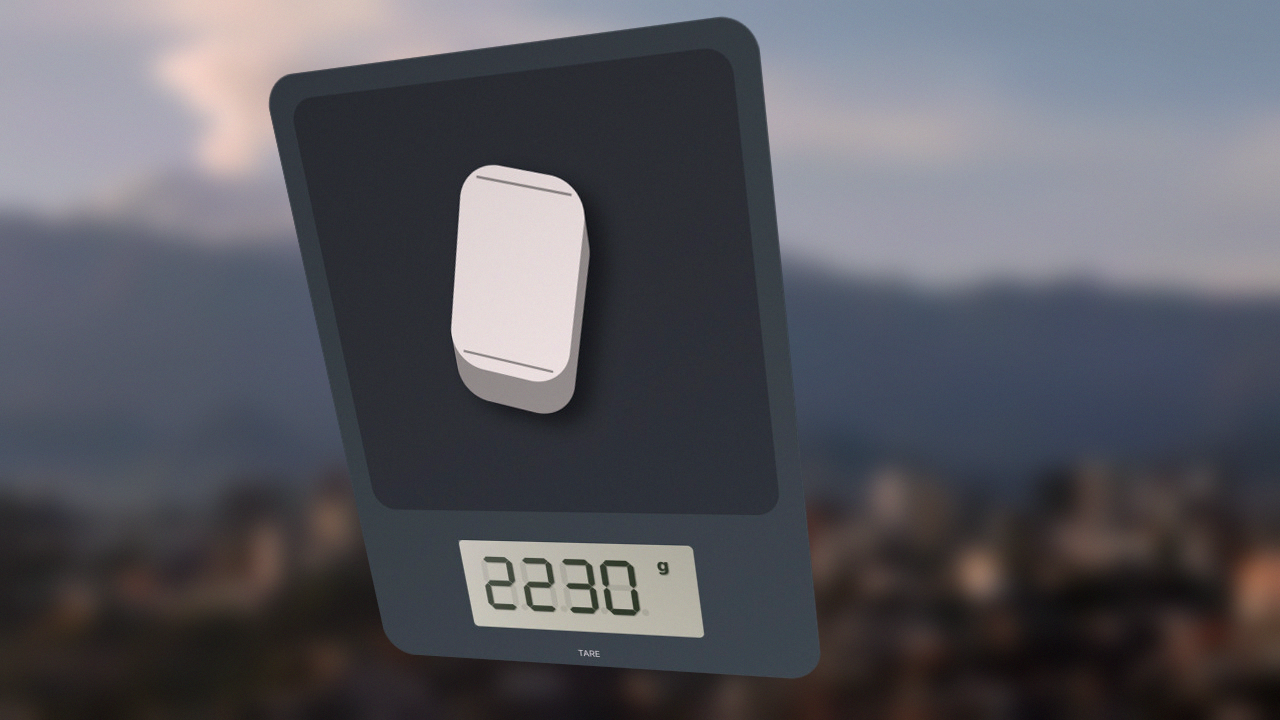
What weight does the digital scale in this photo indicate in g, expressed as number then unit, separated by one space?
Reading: 2230 g
